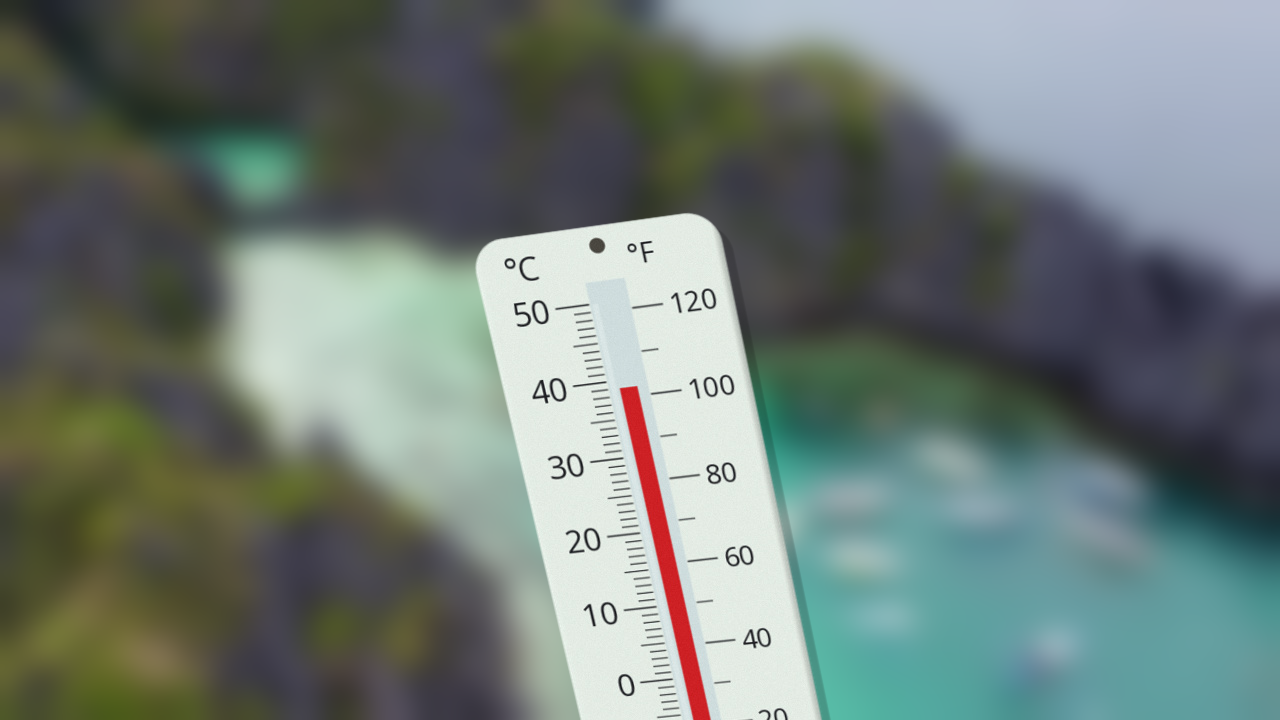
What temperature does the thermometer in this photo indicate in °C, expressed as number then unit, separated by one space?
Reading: 39 °C
